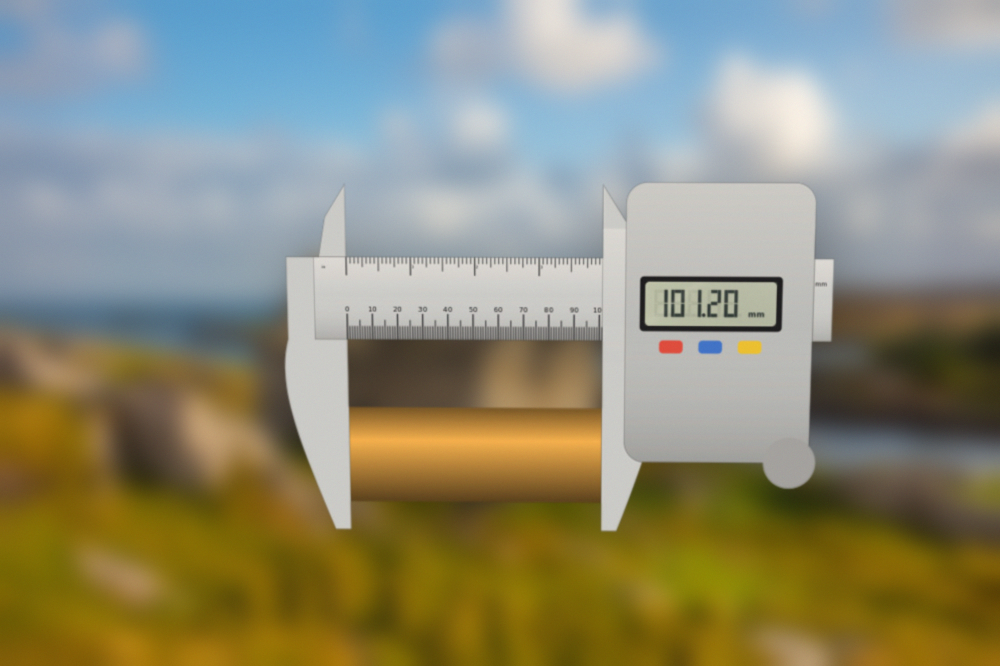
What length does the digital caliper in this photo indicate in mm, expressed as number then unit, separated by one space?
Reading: 101.20 mm
